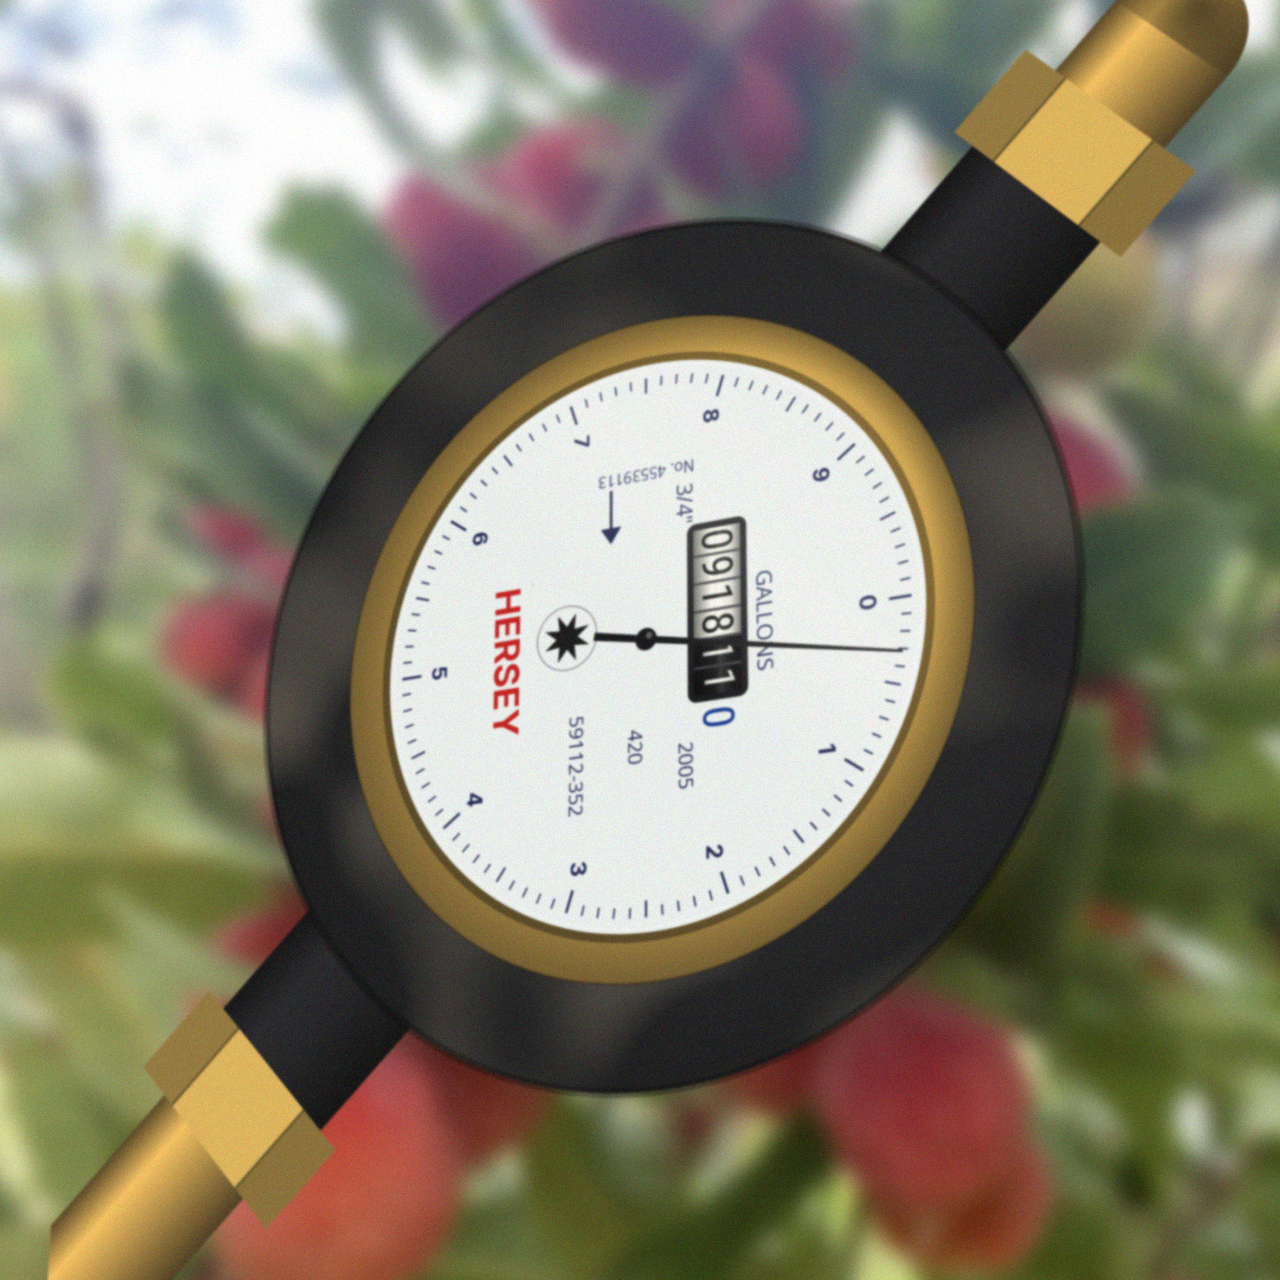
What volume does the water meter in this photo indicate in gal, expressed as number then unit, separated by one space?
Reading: 918110.3 gal
